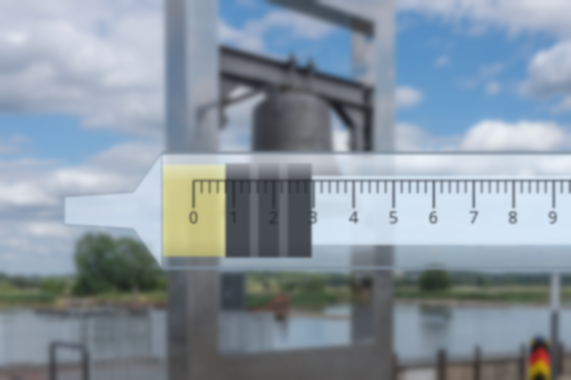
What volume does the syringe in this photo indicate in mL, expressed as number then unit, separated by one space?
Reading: 0.8 mL
